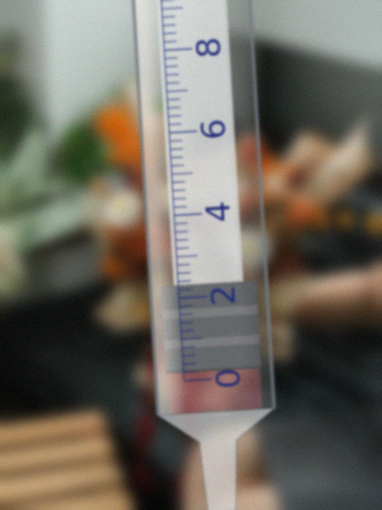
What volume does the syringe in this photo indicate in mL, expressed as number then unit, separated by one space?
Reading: 0.2 mL
